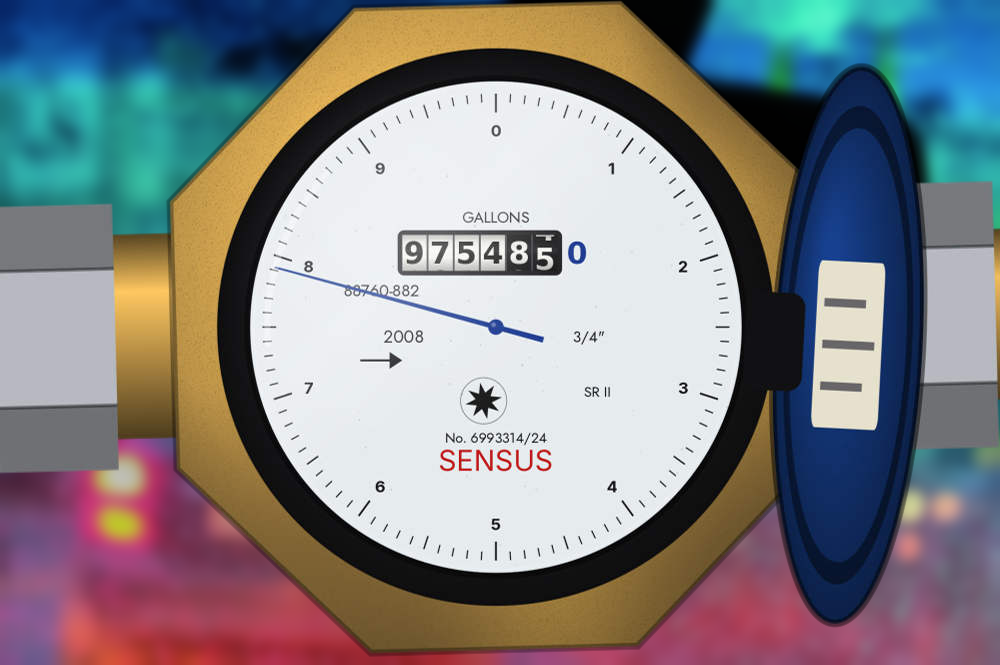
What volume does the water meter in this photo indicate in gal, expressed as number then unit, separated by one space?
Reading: 9754847.9 gal
